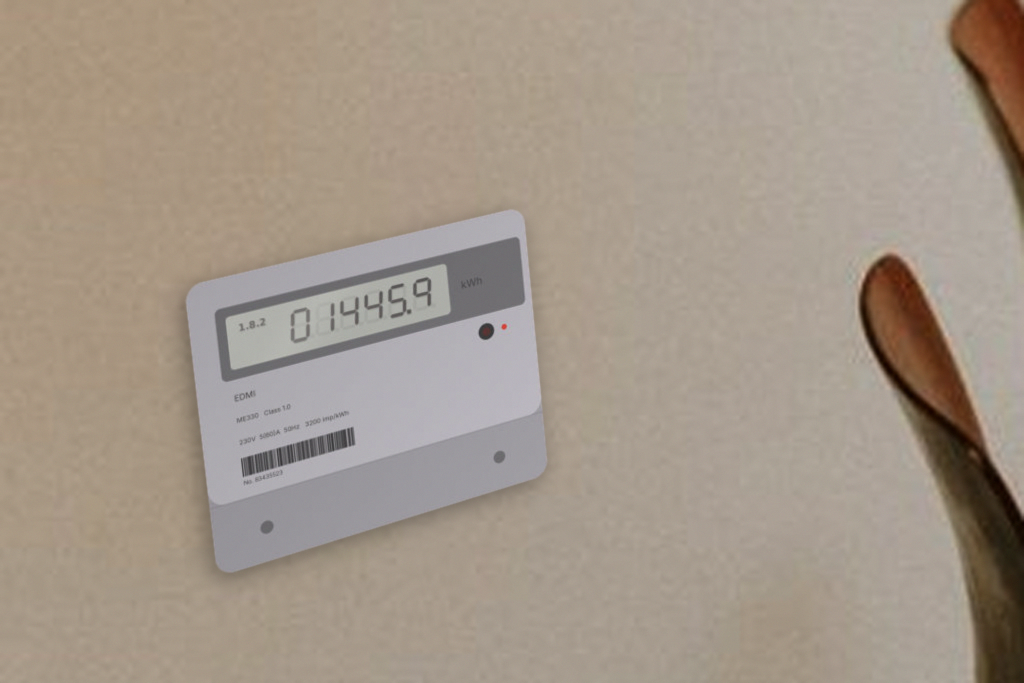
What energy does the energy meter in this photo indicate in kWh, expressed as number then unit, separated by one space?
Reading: 1445.9 kWh
